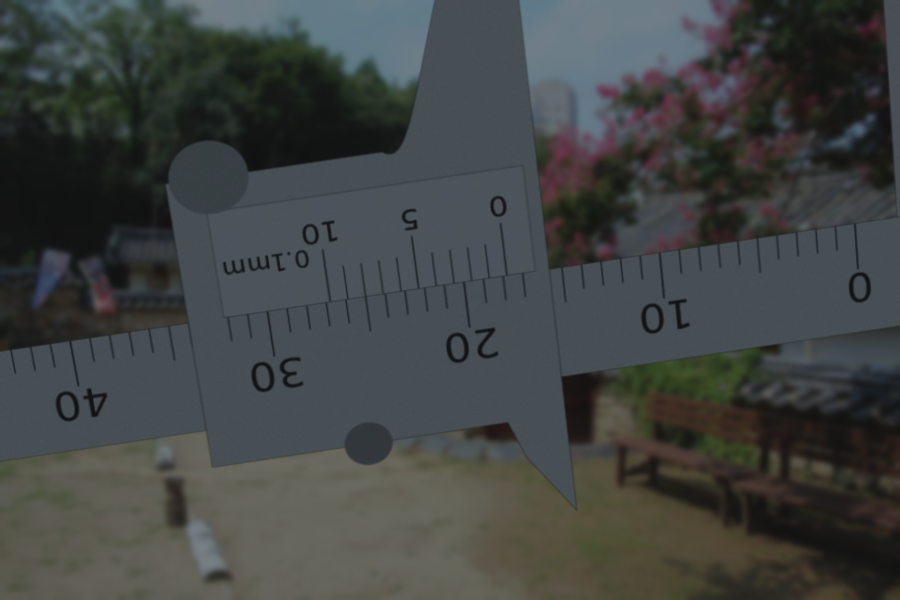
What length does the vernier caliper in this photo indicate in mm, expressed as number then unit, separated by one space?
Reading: 17.8 mm
